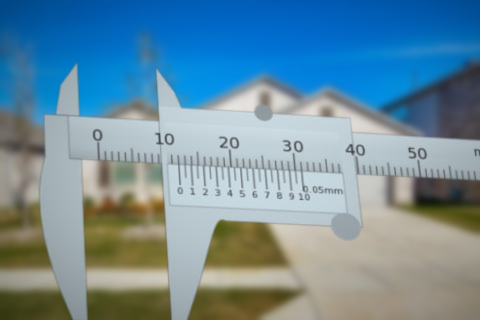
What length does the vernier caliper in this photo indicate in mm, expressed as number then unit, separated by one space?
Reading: 12.0 mm
